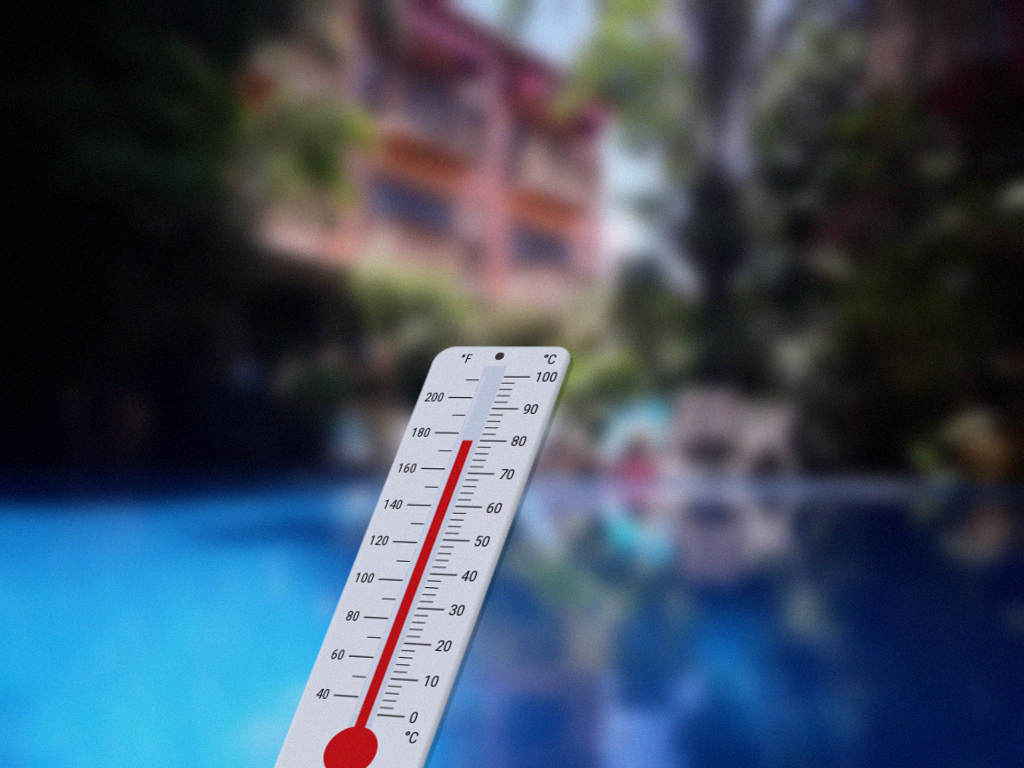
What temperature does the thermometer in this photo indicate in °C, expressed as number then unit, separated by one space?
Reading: 80 °C
